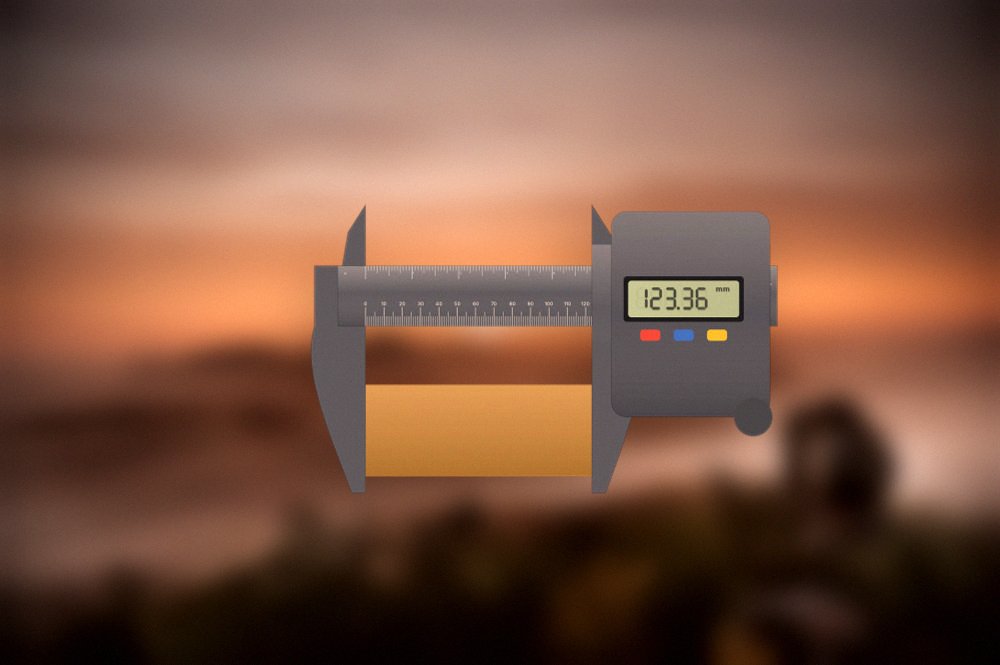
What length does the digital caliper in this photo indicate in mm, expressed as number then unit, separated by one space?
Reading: 123.36 mm
